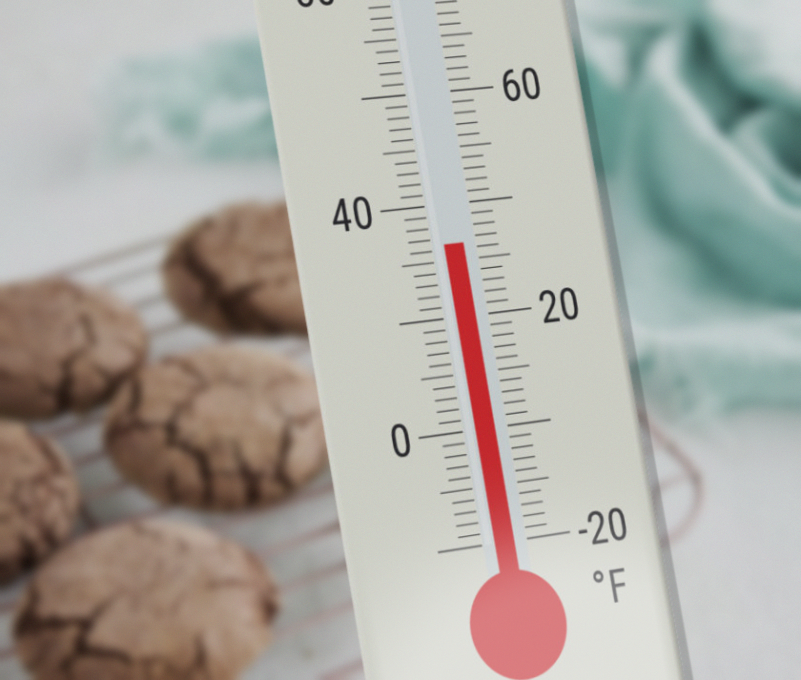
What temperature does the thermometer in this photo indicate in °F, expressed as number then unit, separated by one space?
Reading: 33 °F
